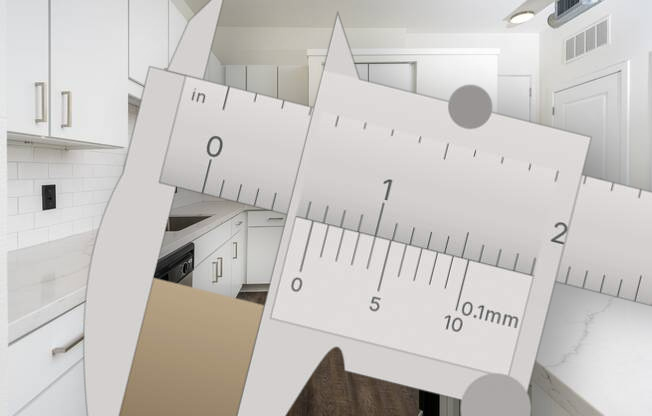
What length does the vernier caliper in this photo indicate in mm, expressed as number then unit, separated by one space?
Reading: 6.4 mm
